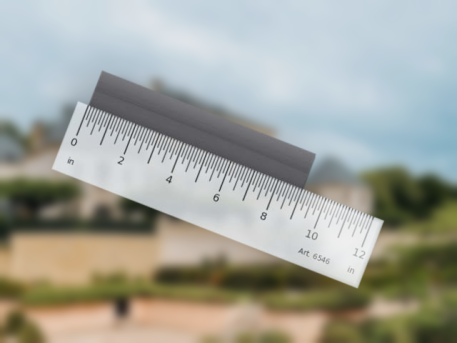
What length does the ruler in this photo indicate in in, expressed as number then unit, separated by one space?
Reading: 9 in
